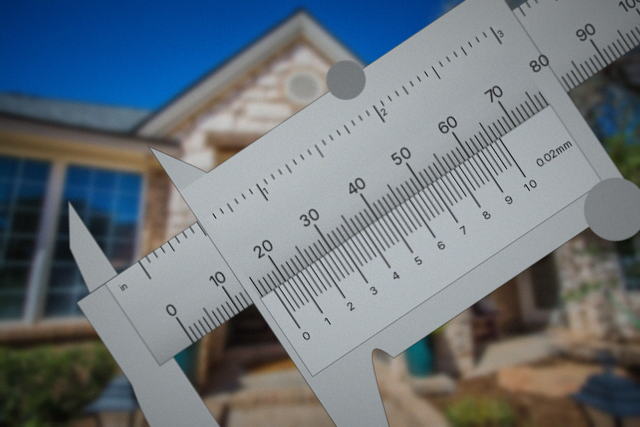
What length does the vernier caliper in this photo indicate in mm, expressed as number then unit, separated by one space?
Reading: 17.4 mm
